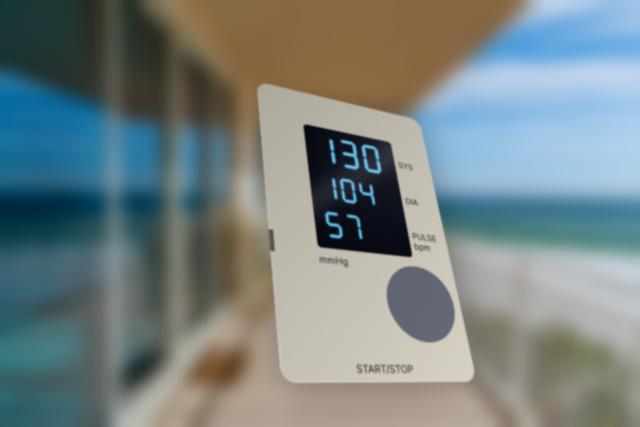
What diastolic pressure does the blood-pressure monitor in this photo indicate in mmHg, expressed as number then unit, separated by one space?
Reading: 104 mmHg
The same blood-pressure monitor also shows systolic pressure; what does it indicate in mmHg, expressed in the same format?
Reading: 130 mmHg
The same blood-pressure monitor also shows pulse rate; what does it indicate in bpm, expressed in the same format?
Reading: 57 bpm
